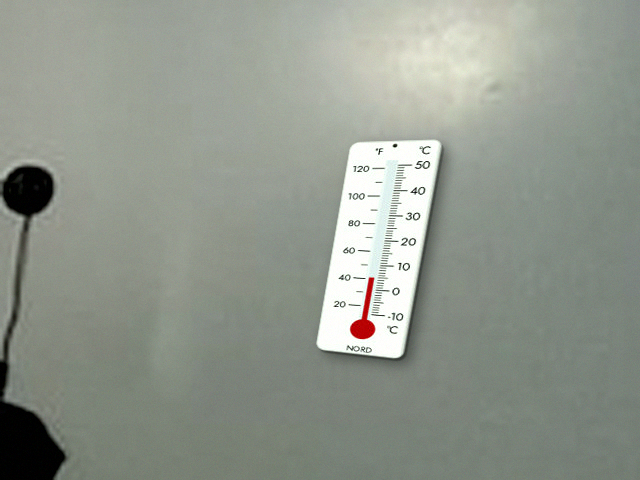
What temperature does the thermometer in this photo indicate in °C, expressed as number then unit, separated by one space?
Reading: 5 °C
